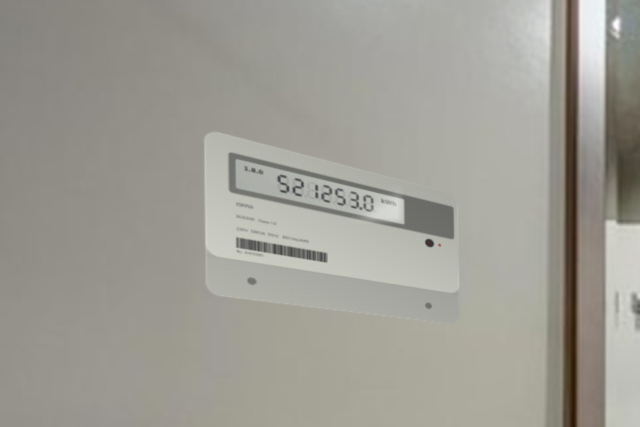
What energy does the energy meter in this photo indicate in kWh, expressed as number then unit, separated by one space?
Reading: 521253.0 kWh
